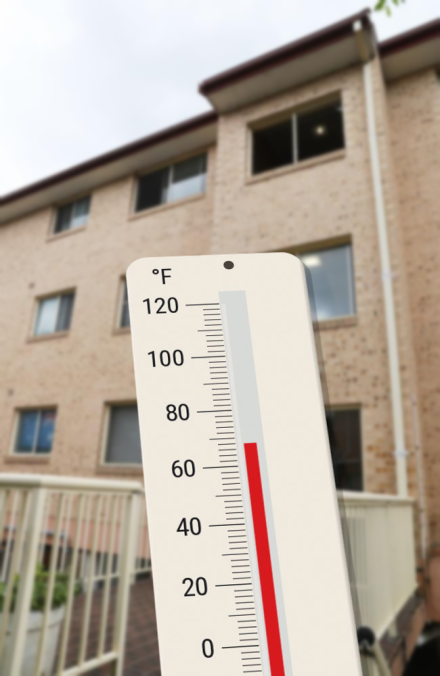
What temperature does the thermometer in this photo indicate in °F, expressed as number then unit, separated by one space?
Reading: 68 °F
